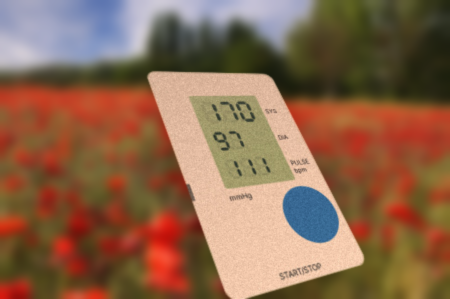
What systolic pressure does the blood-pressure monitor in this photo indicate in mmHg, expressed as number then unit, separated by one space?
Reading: 170 mmHg
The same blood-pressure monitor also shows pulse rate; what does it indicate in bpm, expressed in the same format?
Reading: 111 bpm
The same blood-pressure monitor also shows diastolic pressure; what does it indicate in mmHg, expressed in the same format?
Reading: 97 mmHg
